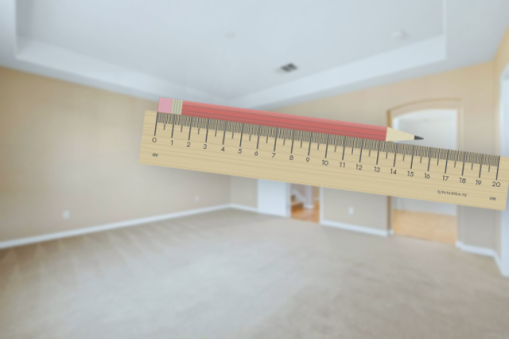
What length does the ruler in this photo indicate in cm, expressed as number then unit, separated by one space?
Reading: 15.5 cm
